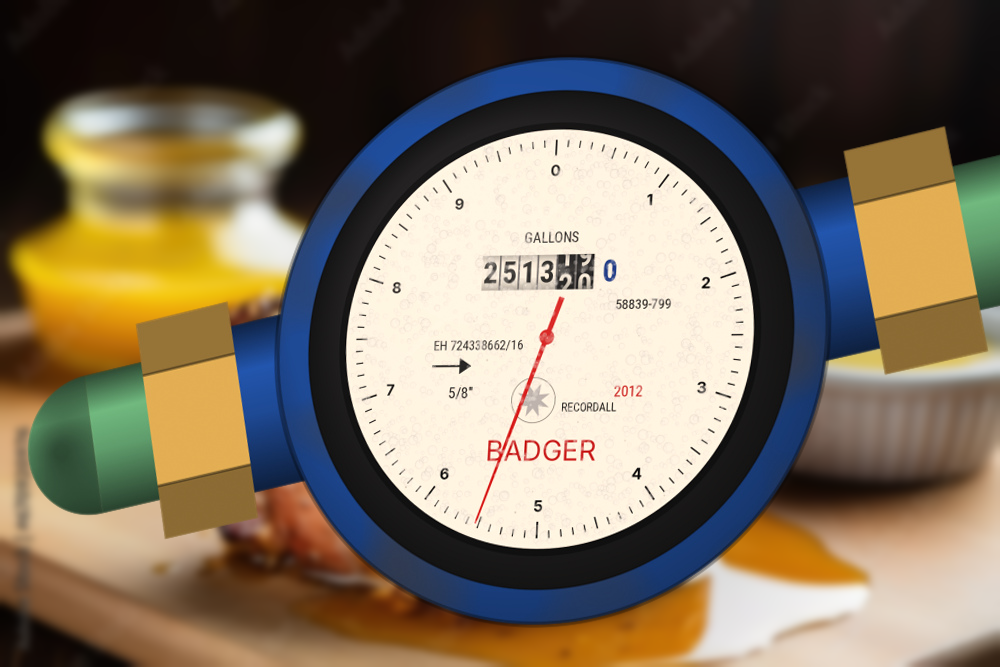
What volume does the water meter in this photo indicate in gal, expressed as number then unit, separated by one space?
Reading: 2513195.5 gal
